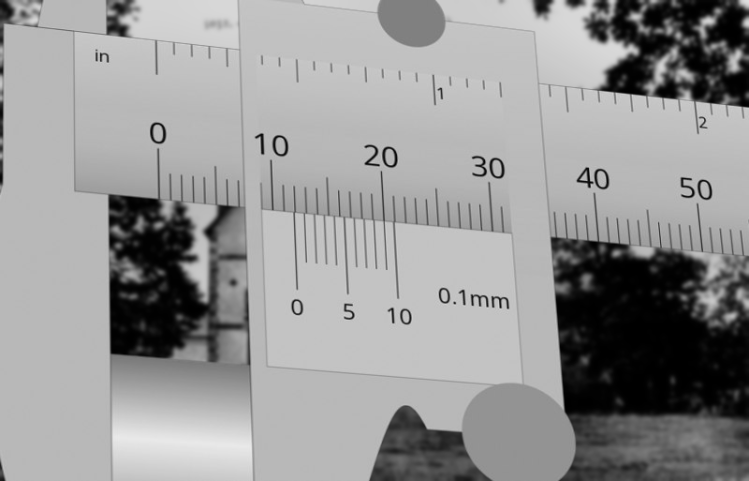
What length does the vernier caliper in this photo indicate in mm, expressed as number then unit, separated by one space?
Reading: 11.9 mm
